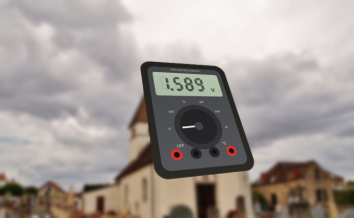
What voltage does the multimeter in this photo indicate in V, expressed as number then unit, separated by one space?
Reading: 1.589 V
